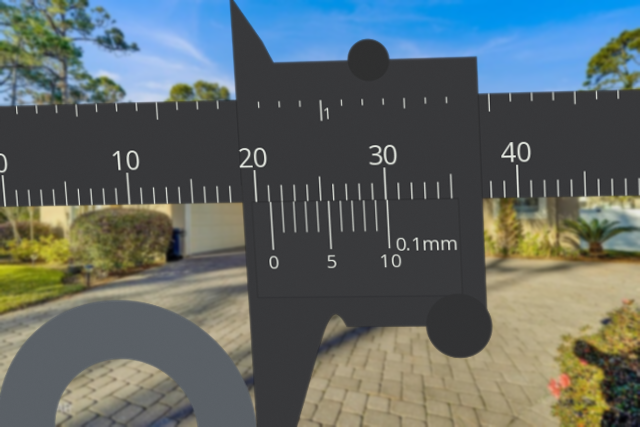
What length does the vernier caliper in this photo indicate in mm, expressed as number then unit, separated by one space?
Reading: 21.1 mm
